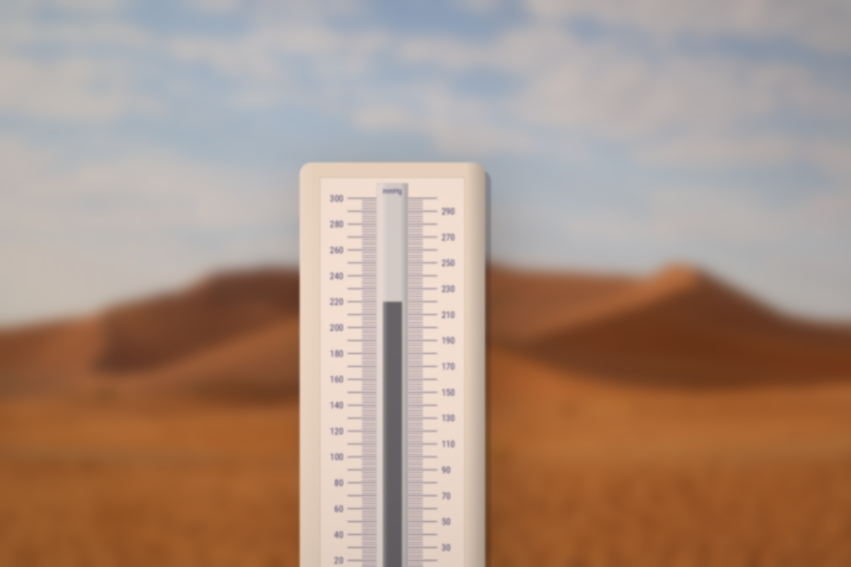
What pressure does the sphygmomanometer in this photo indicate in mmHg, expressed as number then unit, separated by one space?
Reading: 220 mmHg
